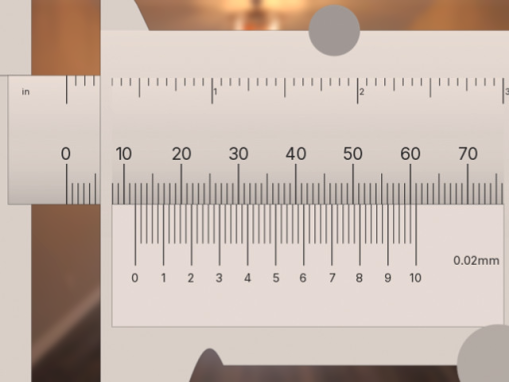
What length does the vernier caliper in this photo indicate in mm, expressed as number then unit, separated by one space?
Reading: 12.0 mm
